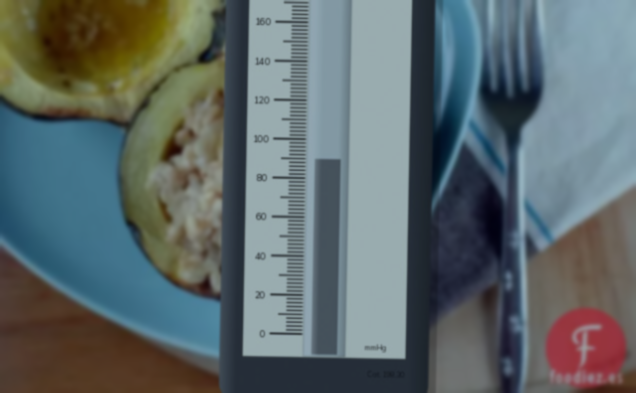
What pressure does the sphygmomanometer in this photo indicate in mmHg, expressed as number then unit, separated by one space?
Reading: 90 mmHg
